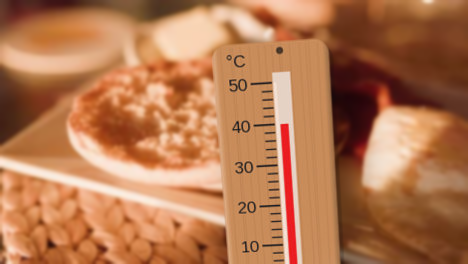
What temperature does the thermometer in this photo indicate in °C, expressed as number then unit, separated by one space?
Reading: 40 °C
